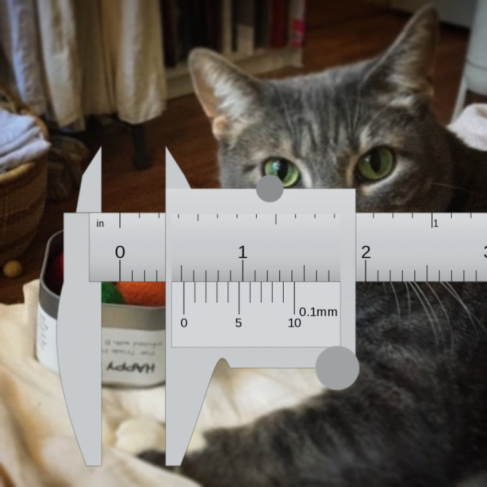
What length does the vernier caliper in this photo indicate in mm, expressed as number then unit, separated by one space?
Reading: 5.2 mm
